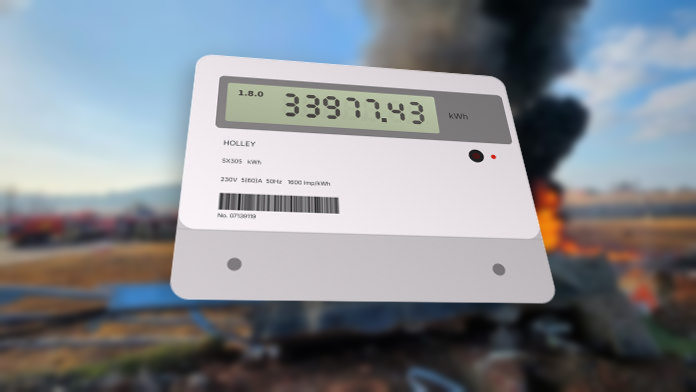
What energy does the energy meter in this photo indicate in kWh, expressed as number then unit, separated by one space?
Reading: 33977.43 kWh
